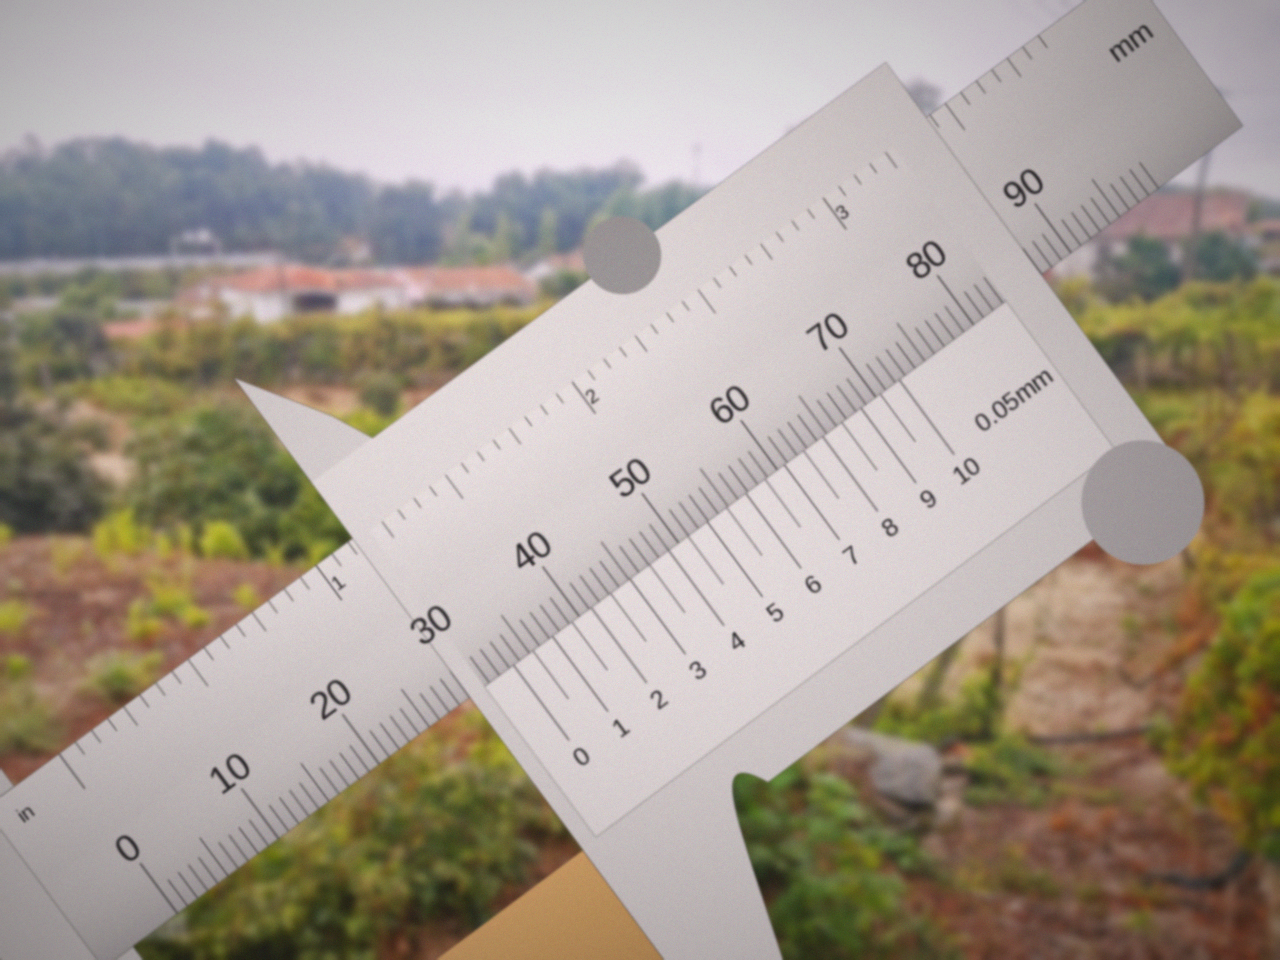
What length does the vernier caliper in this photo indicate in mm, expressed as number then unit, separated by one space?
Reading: 33.4 mm
